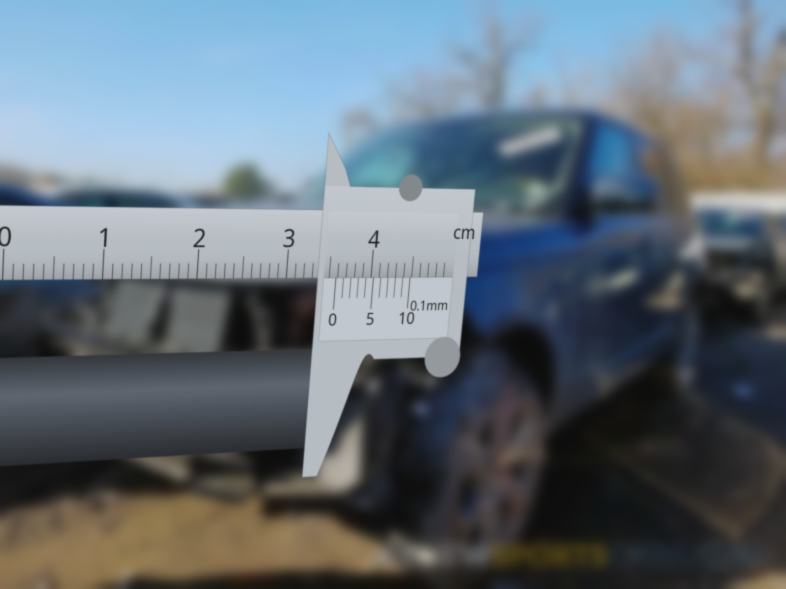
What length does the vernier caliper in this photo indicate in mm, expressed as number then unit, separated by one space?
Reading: 35.8 mm
